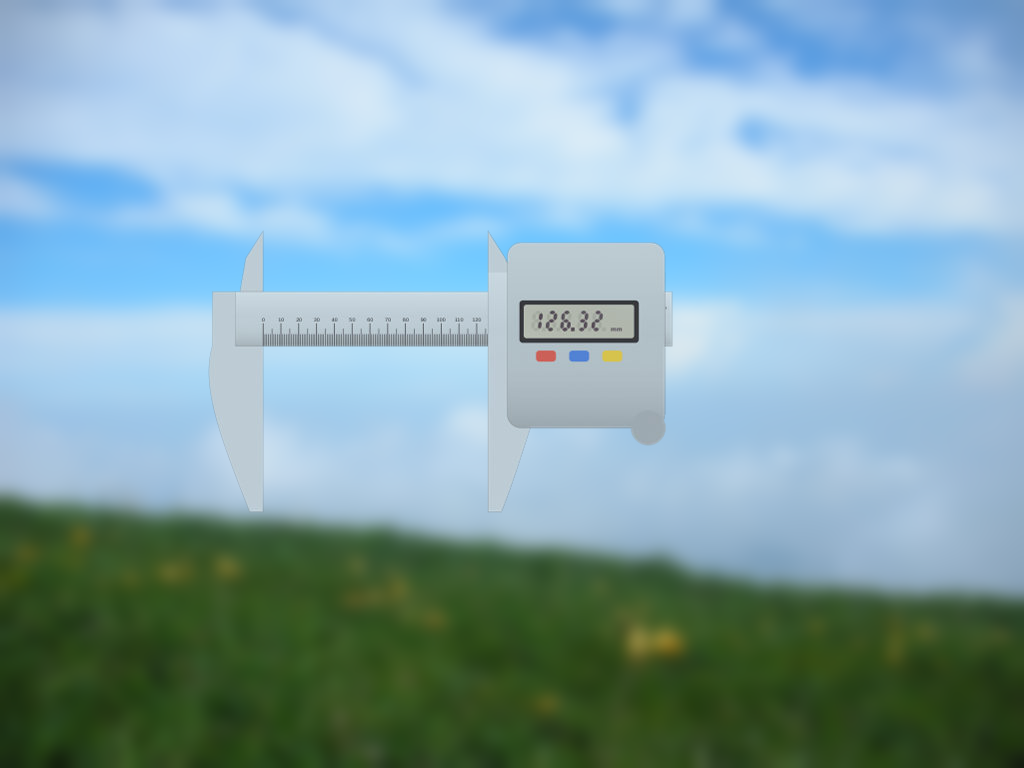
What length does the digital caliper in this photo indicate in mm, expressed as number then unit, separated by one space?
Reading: 126.32 mm
